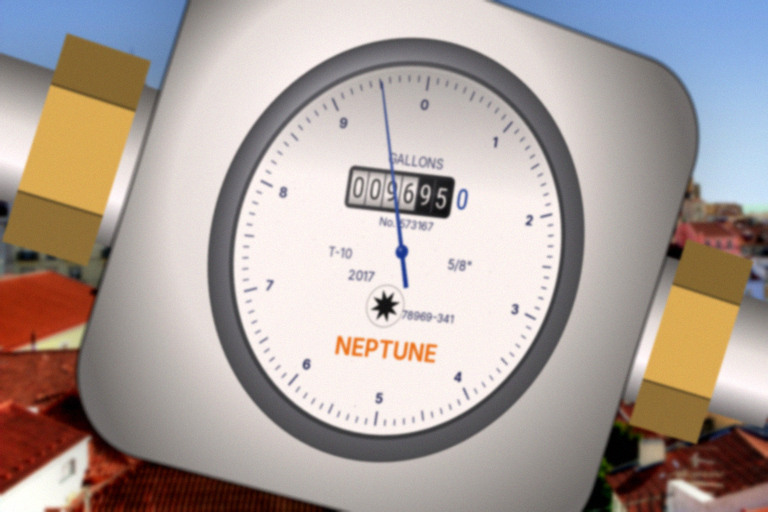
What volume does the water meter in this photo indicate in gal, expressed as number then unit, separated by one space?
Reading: 96949.5 gal
